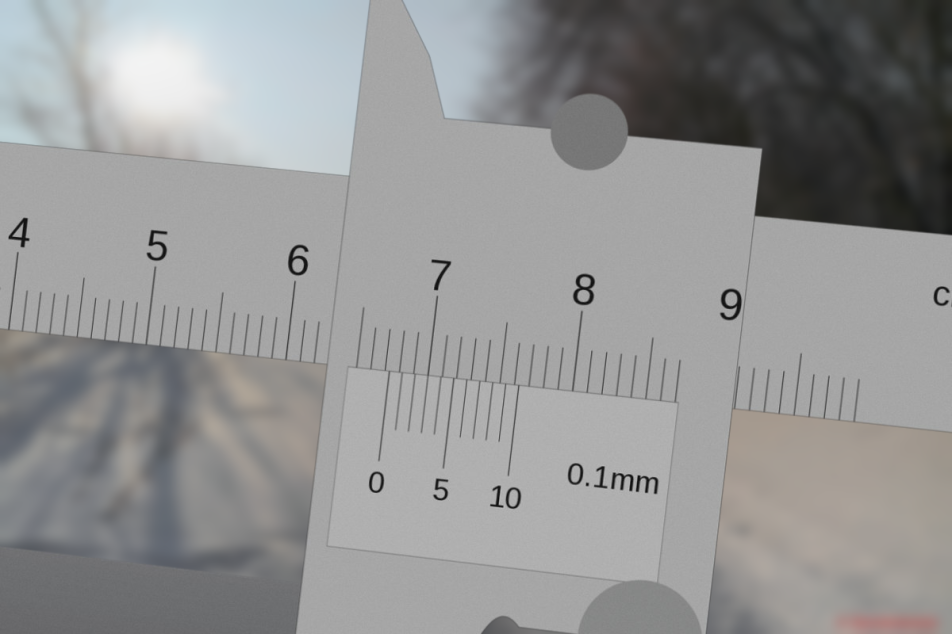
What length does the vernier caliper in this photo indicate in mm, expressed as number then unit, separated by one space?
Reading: 67.3 mm
